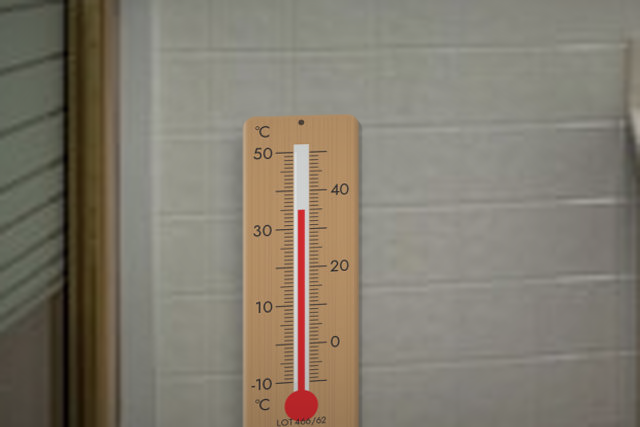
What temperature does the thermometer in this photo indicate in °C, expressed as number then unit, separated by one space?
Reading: 35 °C
